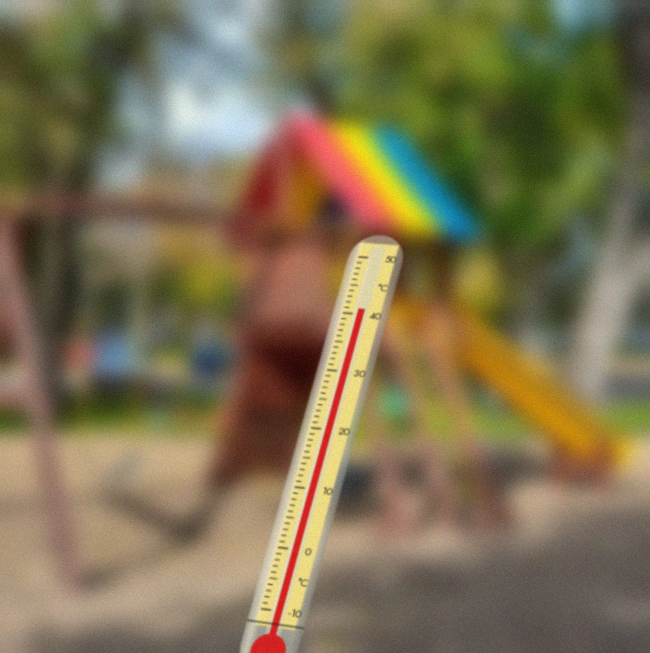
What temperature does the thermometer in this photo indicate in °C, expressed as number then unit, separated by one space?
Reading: 41 °C
